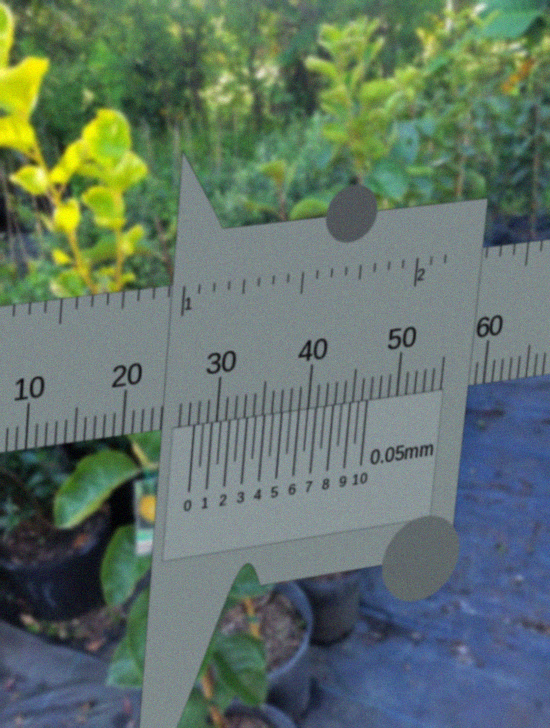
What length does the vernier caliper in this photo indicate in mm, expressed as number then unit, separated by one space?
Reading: 27.6 mm
